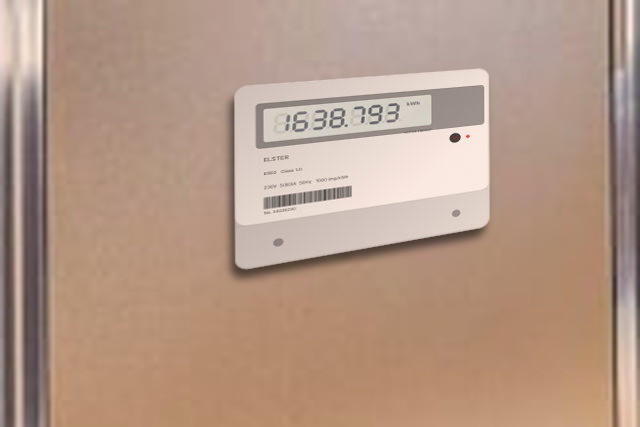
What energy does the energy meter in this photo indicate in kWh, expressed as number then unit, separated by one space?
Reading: 1638.793 kWh
